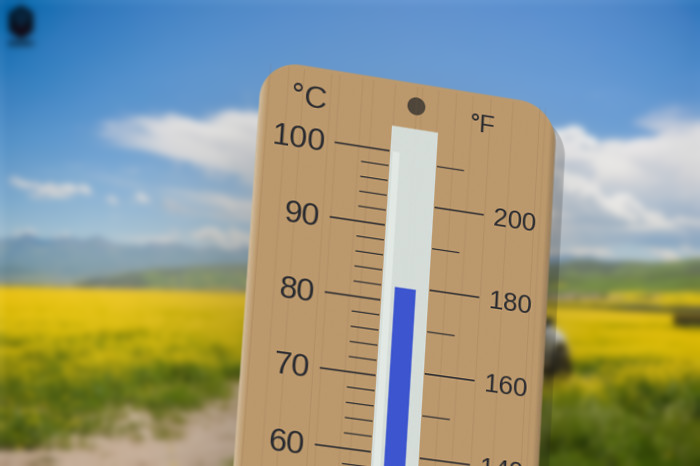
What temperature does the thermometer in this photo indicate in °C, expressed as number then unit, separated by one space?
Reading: 82 °C
